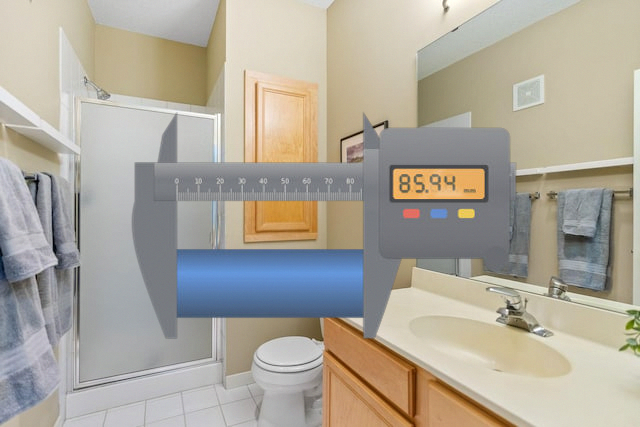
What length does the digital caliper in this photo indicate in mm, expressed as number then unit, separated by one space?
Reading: 85.94 mm
